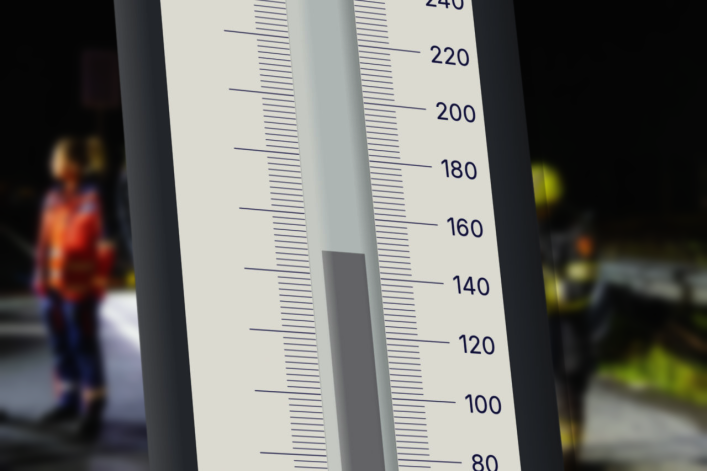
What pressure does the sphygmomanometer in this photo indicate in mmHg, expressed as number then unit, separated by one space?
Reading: 148 mmHg
